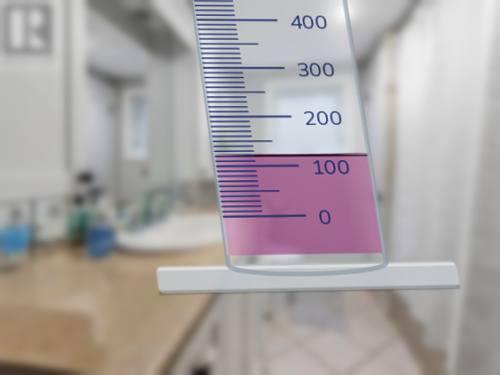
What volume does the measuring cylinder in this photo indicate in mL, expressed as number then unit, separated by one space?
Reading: 120 mL
